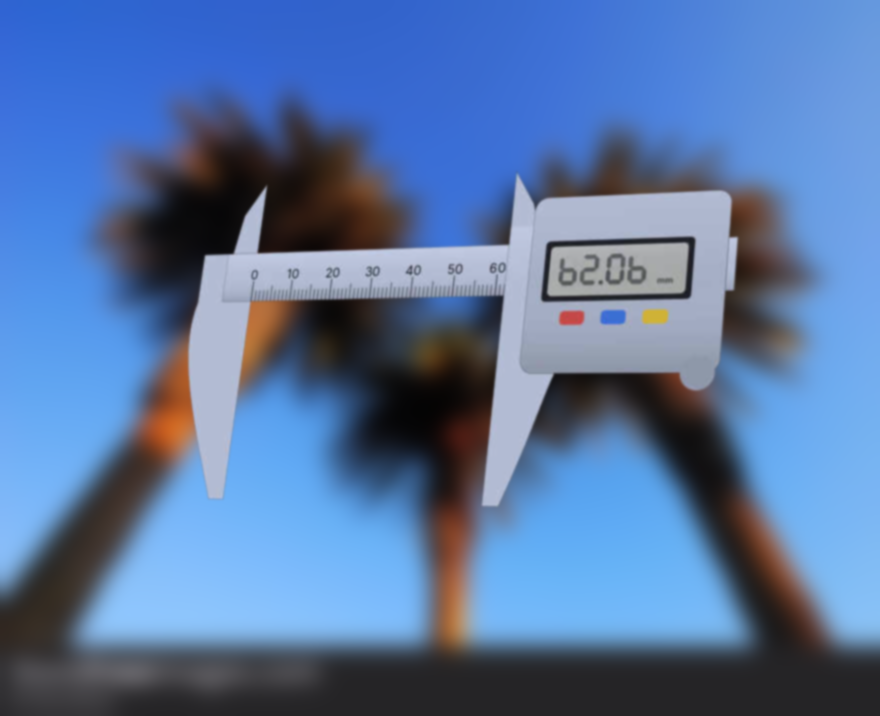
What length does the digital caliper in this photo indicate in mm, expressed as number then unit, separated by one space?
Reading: 62.06 mm
